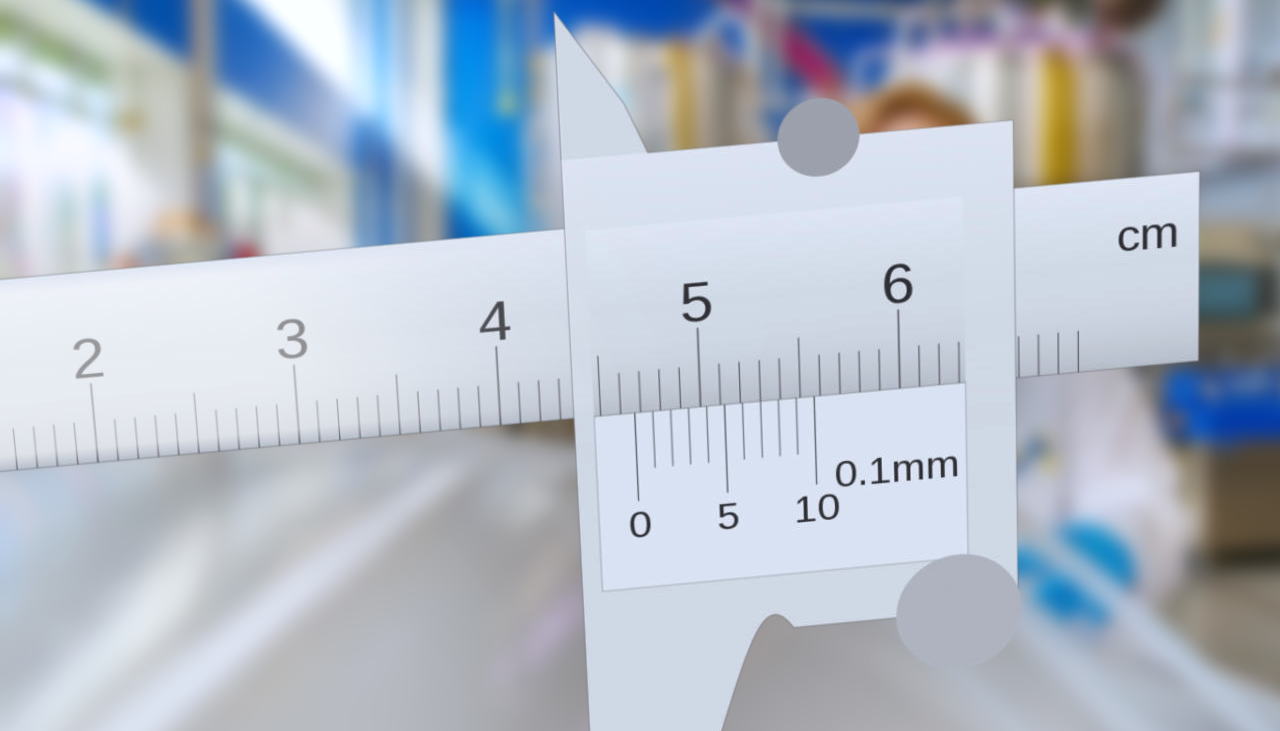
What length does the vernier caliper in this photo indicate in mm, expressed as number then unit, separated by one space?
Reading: 46.7 mm
